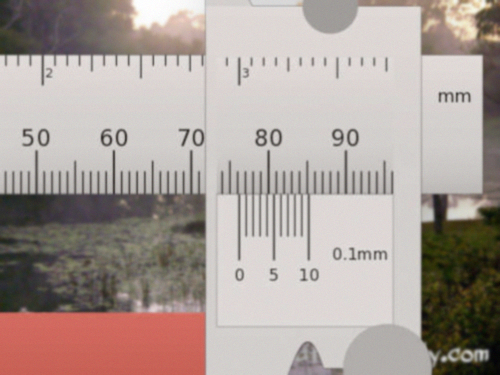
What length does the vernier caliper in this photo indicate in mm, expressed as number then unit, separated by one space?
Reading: 76.2 mm
